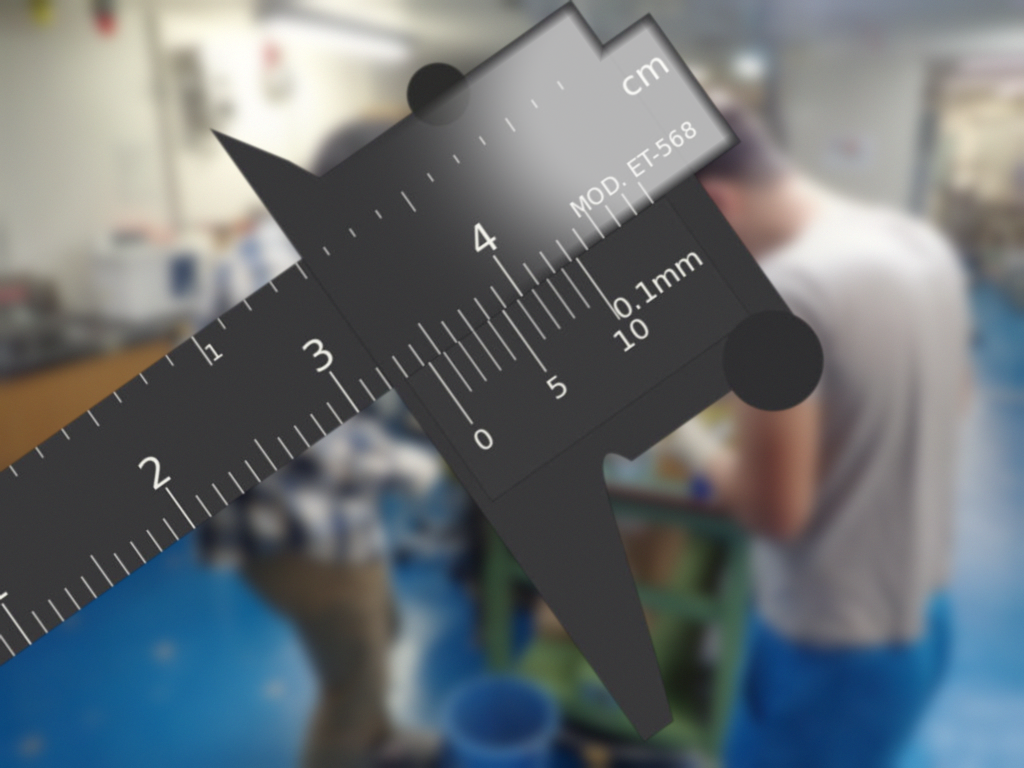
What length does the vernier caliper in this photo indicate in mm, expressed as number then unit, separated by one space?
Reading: 34.3 mm
